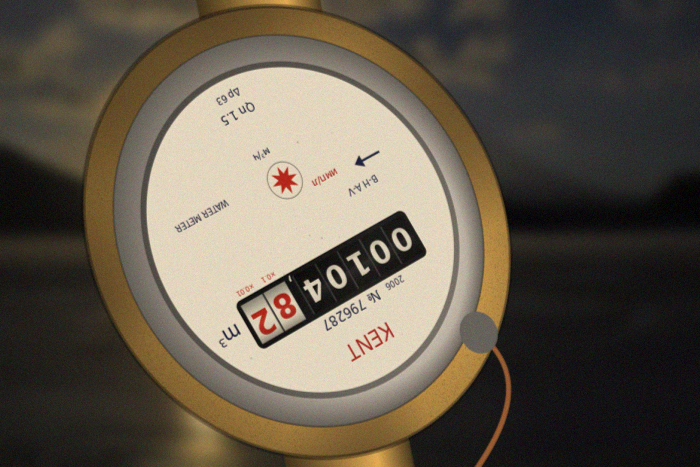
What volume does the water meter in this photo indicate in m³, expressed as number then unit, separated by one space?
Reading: 104.82 m³
